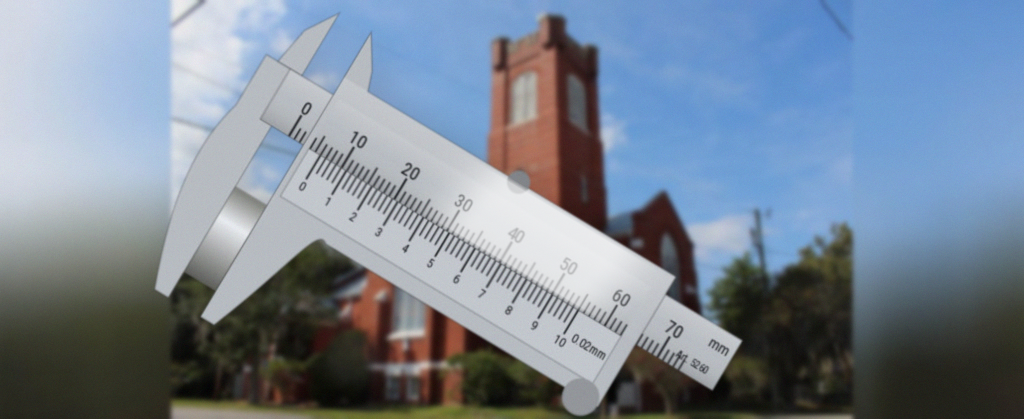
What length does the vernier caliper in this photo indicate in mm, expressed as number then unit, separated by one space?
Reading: 6.0 mm
